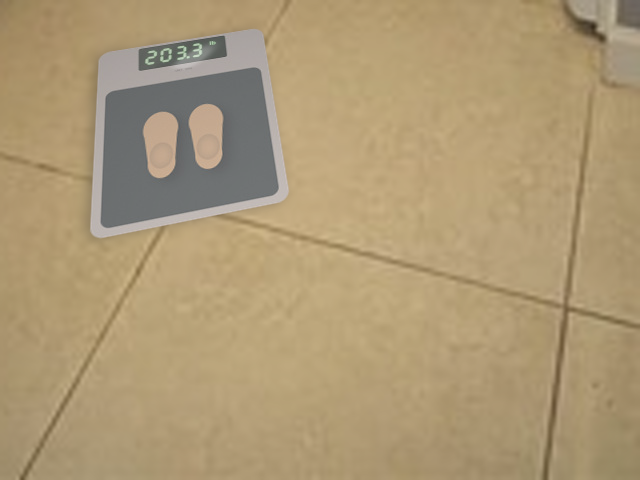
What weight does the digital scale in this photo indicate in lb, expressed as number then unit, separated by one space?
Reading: 203.3 lb
